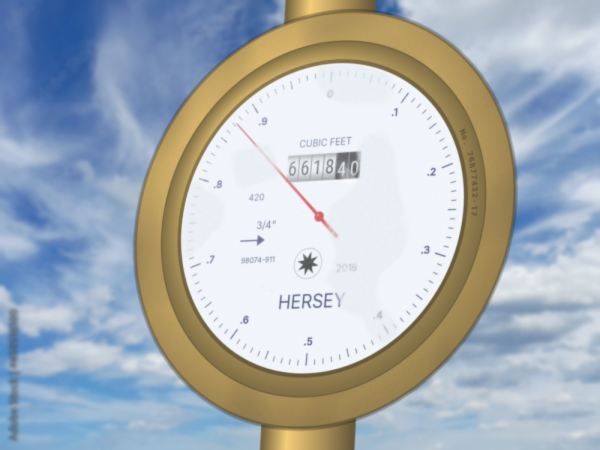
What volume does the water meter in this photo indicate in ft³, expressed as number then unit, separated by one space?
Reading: 661839.87 ft³
